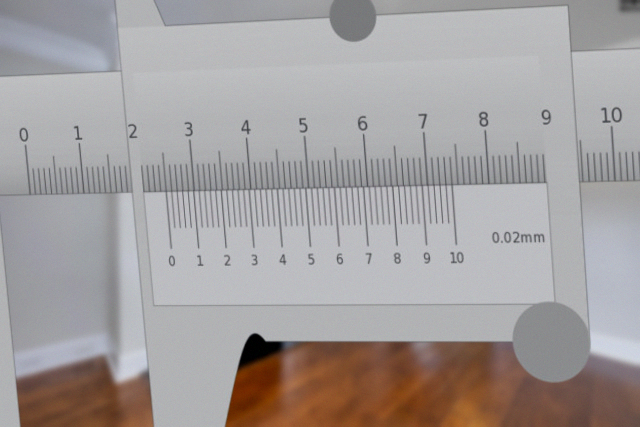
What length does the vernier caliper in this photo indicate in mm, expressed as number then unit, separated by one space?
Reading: 25.0 mm
